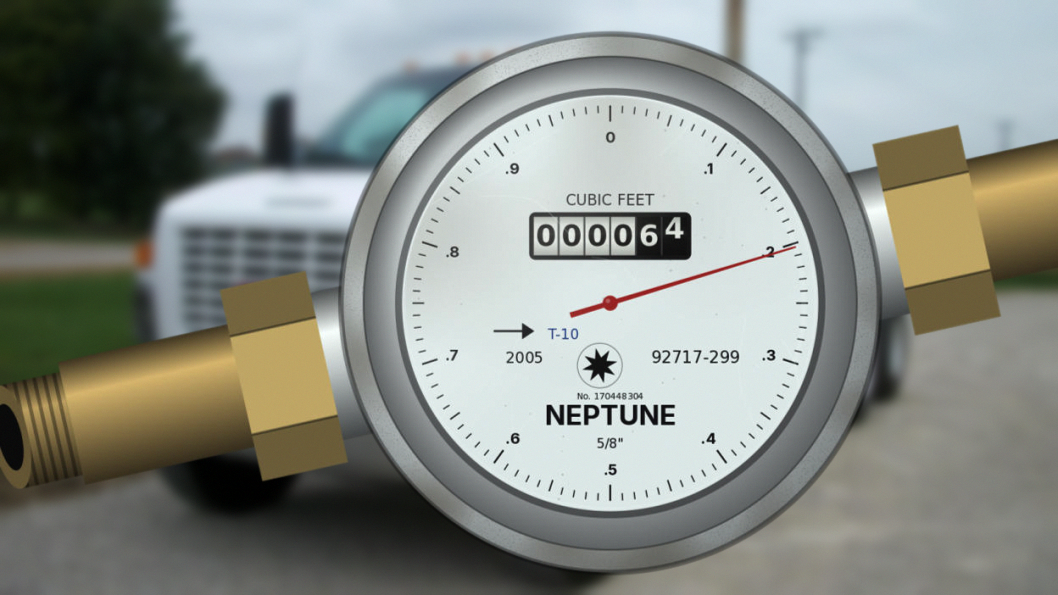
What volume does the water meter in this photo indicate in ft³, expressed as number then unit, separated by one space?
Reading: 64.20 ft³
